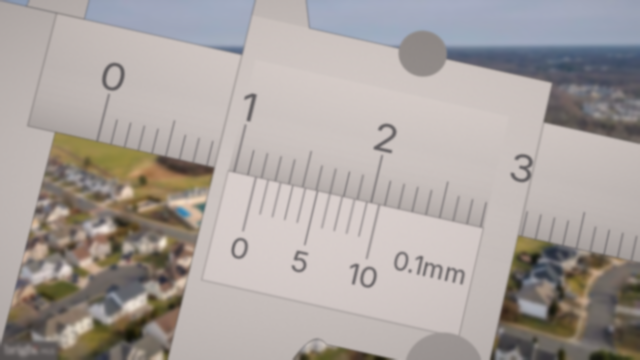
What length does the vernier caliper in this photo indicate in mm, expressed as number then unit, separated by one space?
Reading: 11.6 mm
